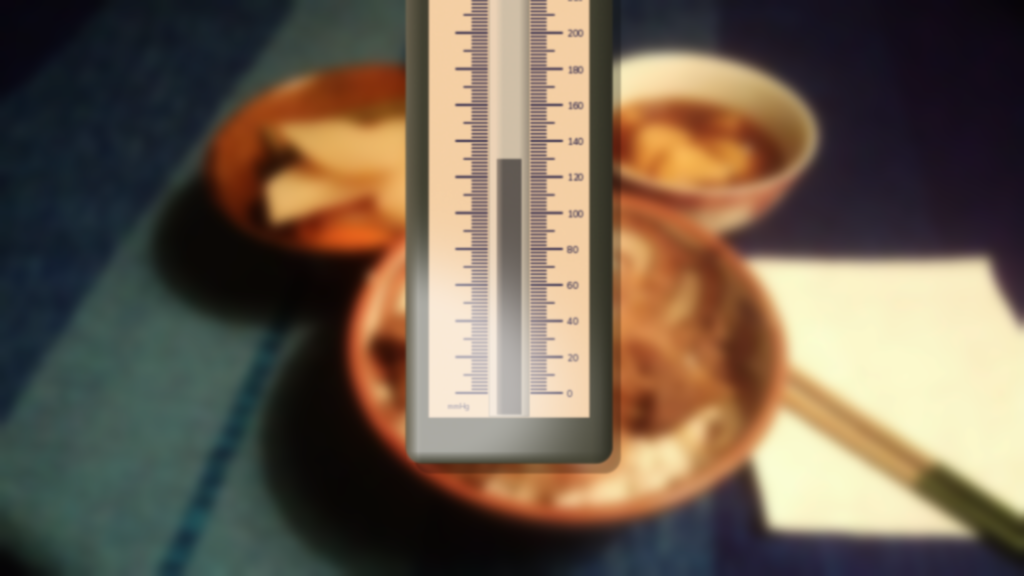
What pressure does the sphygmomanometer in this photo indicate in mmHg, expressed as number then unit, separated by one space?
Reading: 130 mmHg
